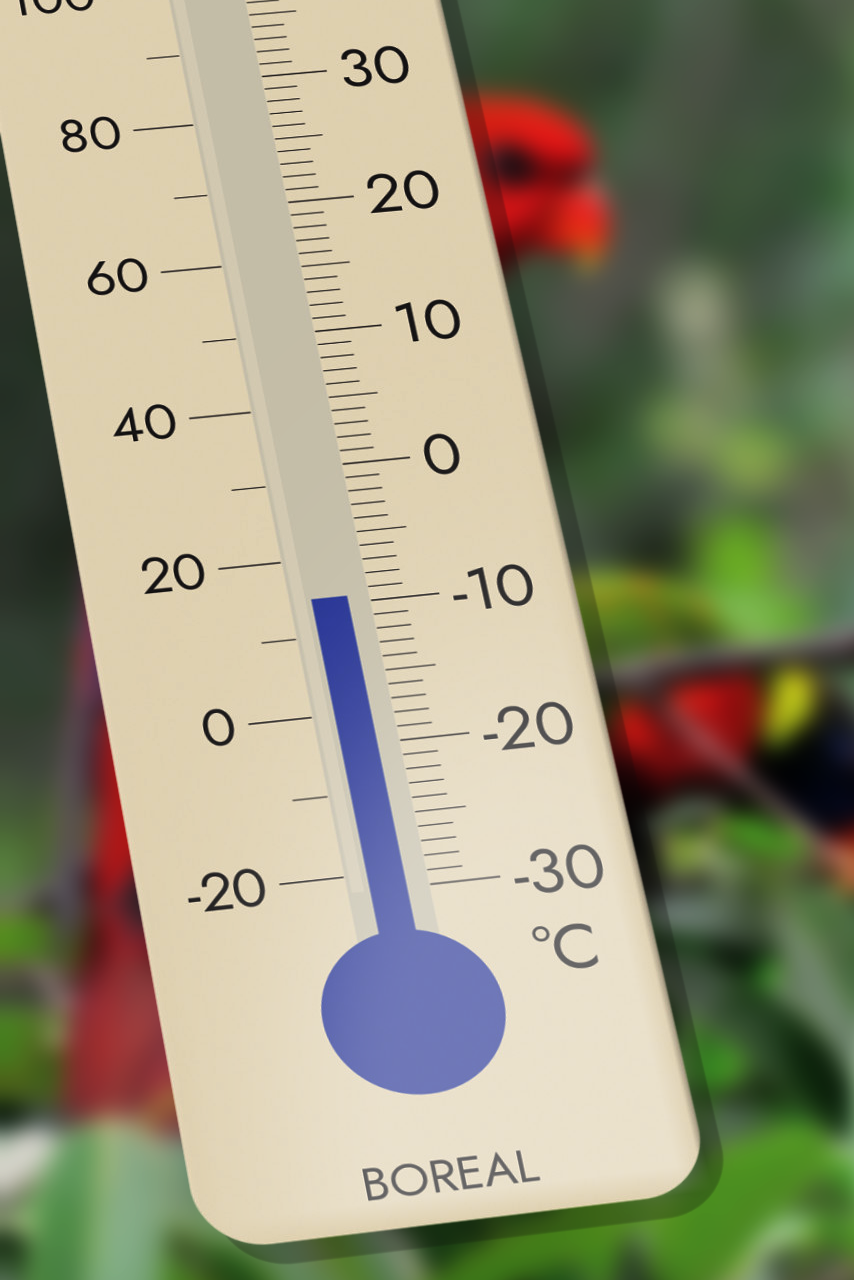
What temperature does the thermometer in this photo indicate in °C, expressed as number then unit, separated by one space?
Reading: -9.5 °C
